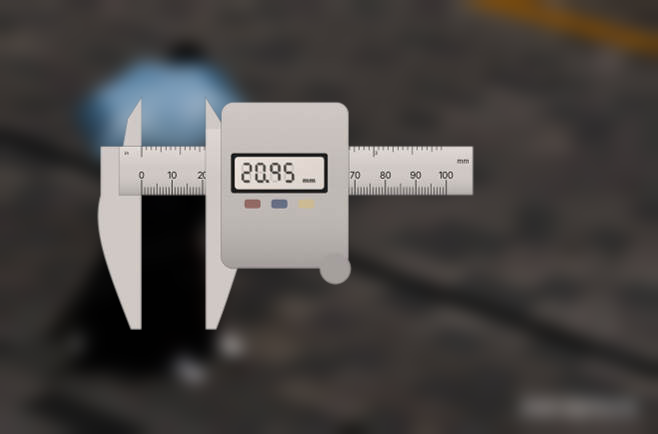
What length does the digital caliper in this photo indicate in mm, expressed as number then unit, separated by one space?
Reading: 20.95 mm
